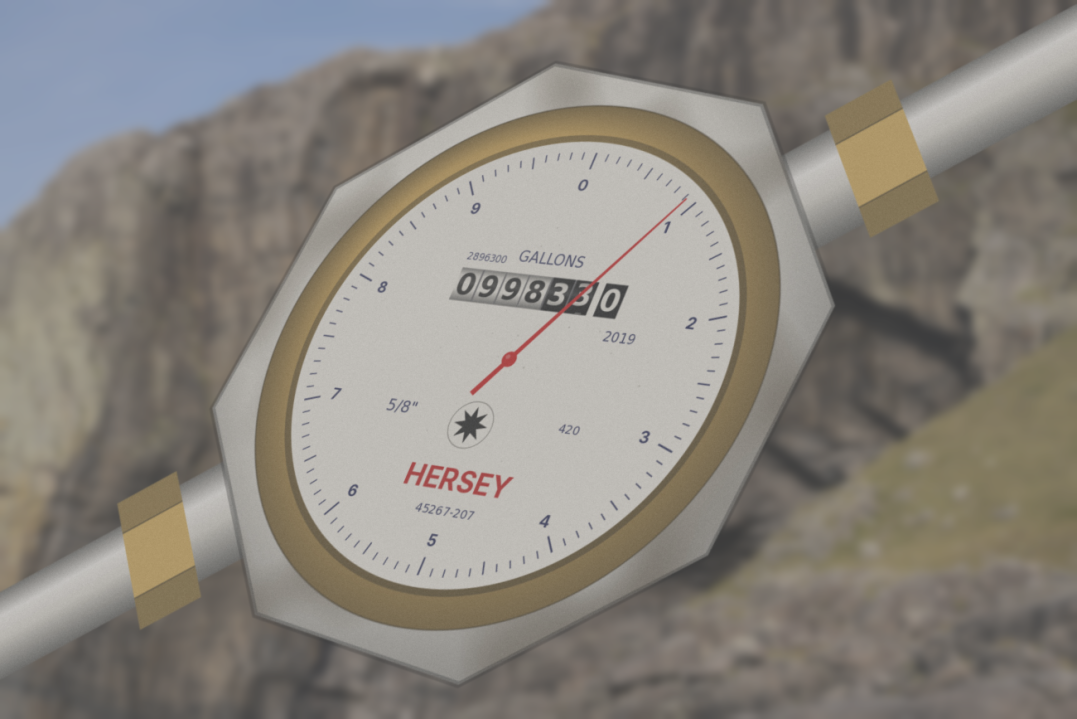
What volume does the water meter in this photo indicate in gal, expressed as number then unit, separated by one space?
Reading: 998330.9 gal
